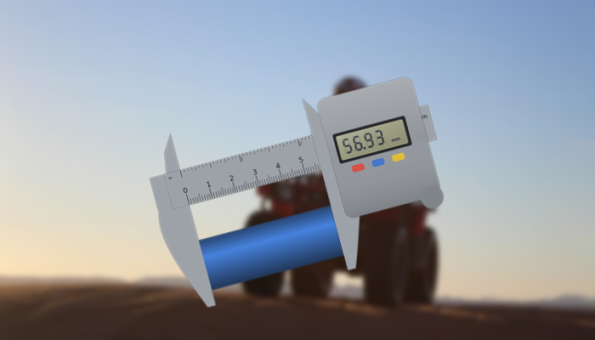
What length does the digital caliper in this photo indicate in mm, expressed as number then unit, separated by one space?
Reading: 56.93 mm
